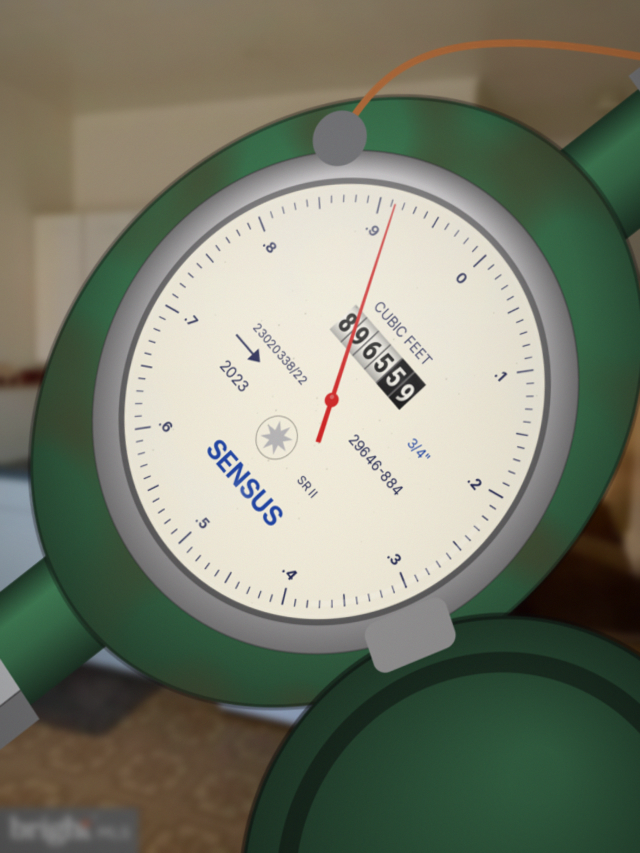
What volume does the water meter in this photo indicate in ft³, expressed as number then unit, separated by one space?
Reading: 896558.91 ft³
